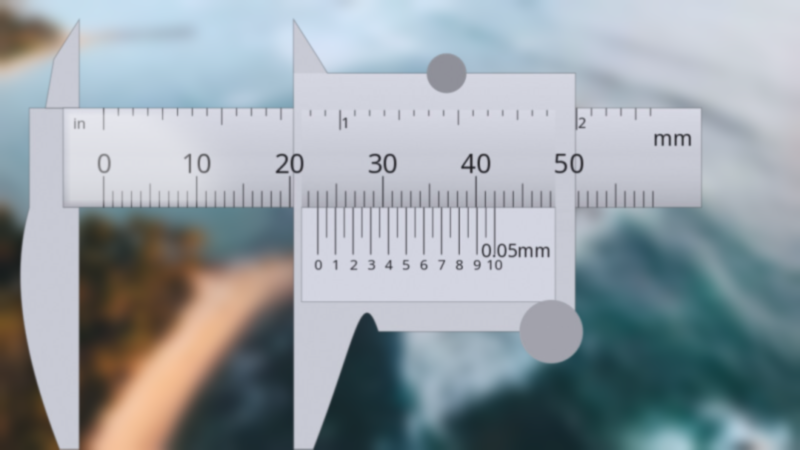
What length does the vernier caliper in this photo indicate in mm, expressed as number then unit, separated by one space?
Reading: 23.0 mm
